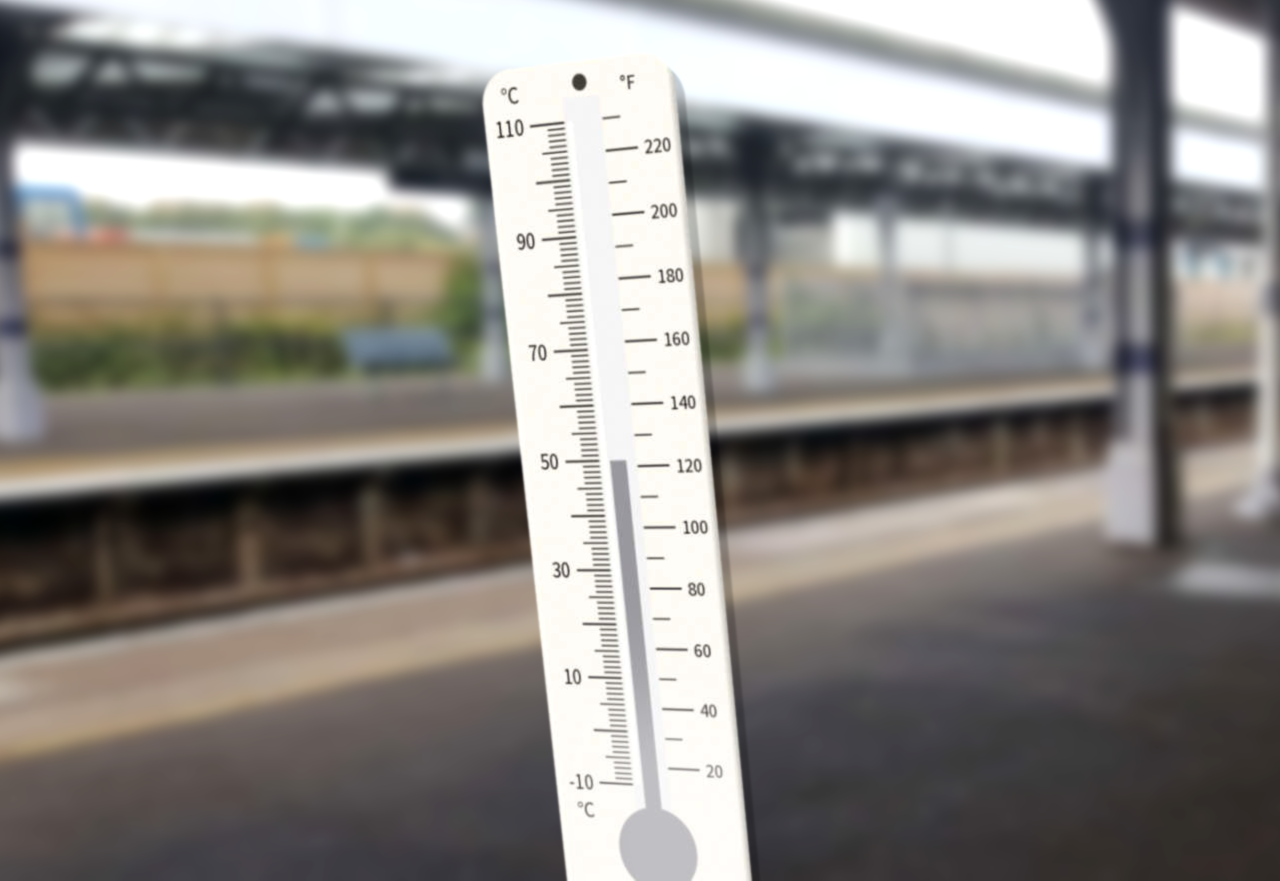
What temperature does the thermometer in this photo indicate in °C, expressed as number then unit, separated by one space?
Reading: 50 °C
